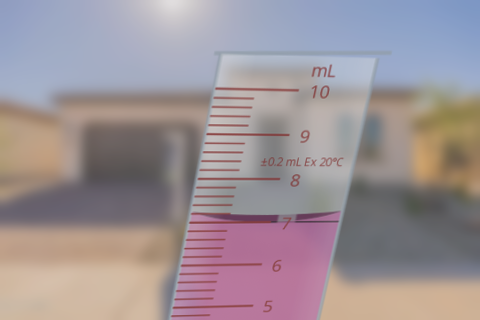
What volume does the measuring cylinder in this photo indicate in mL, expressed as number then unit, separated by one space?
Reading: 7 mL
